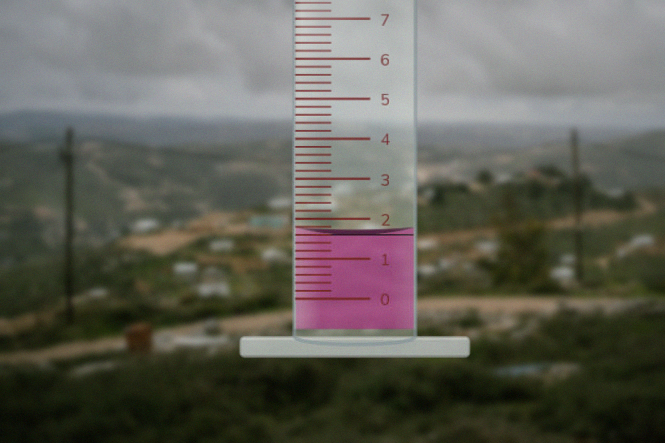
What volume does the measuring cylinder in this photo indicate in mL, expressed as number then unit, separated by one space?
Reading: 1.6 mL
